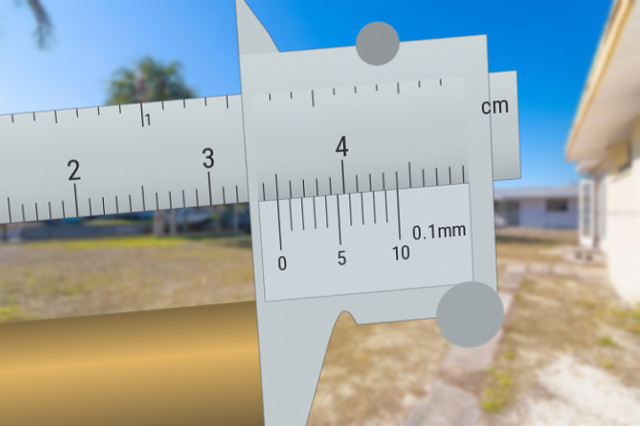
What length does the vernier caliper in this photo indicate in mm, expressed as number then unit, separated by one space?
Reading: 35.0 mm
